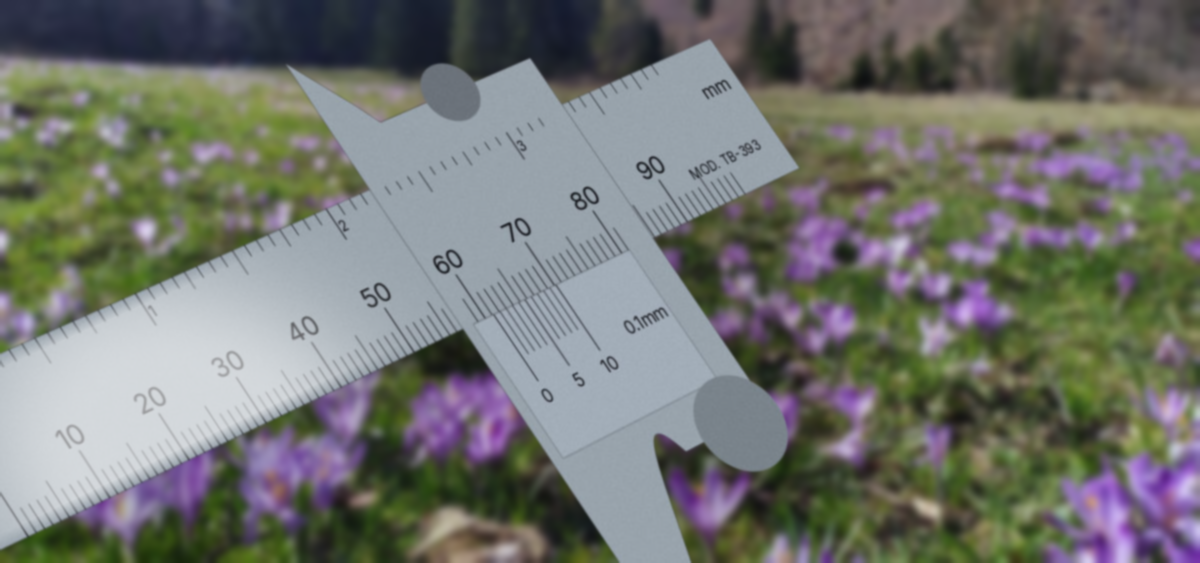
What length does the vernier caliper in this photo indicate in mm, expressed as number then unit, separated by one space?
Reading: 61.2 mm
